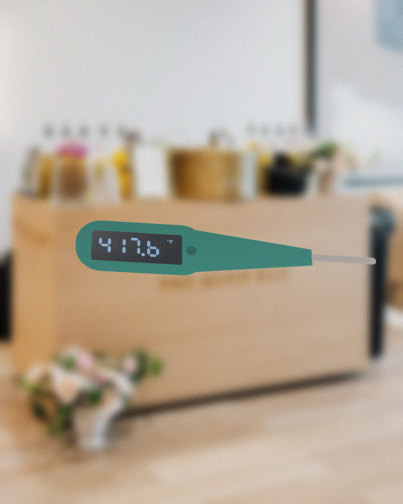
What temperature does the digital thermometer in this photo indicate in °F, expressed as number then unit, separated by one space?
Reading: 417.6 °F
